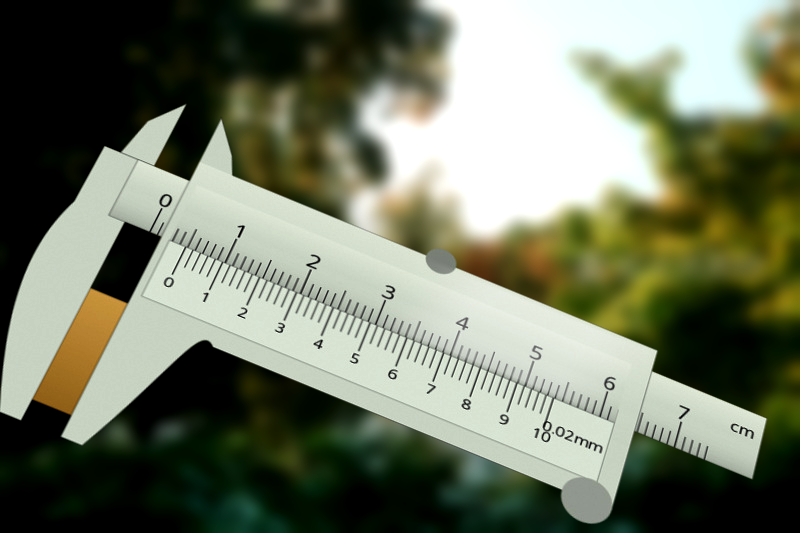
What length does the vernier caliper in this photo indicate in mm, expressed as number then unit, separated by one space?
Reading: 4.8 mm
